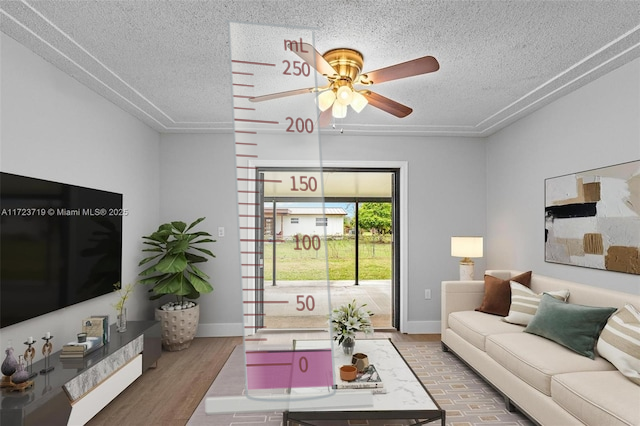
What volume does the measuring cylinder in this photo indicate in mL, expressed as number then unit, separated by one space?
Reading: 10 mL
